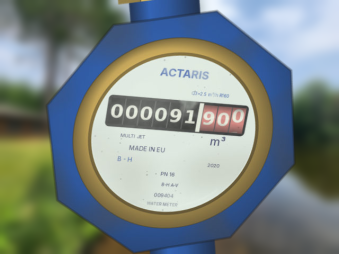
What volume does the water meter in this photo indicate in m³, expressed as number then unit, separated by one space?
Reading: 91.900 m³
